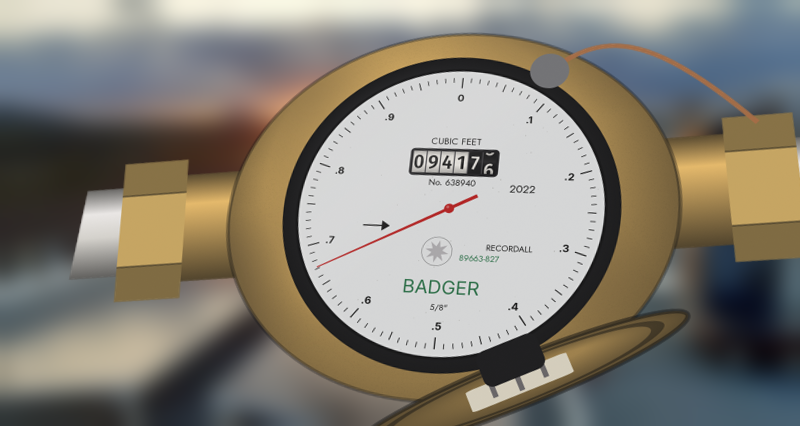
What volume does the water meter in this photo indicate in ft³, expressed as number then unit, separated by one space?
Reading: 94175.67 ft³
